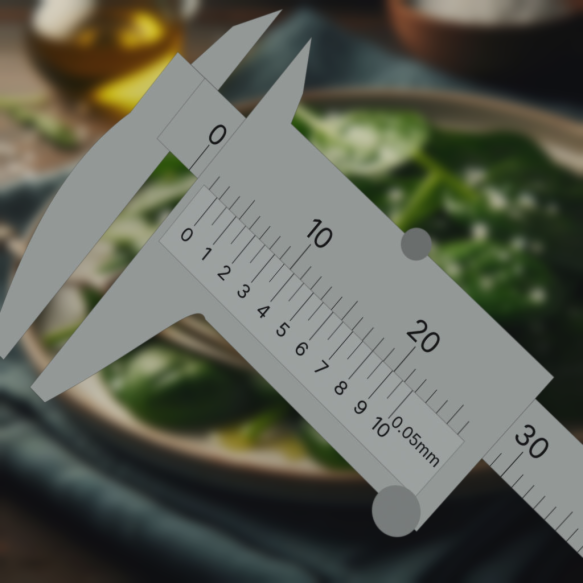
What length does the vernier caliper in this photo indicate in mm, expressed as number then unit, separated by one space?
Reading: 2.8 mm
